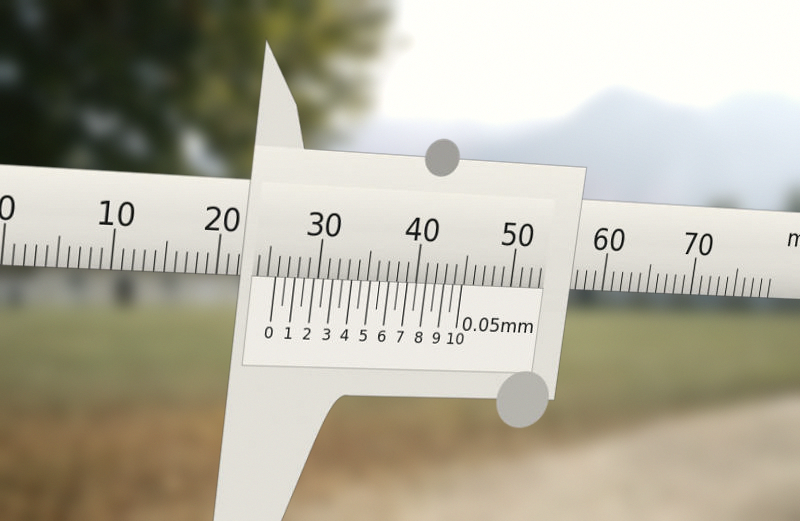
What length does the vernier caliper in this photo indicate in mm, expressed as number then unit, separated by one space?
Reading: 25.8 mm
